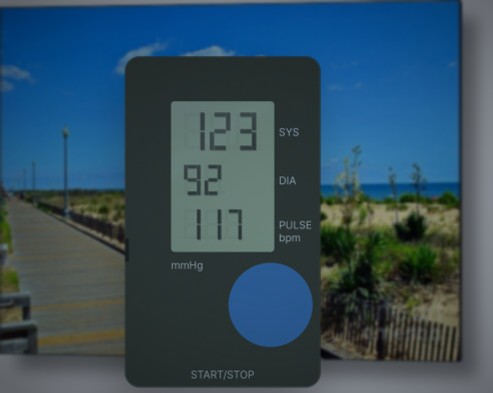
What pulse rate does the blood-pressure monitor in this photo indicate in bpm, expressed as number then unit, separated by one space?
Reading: 117 bpm
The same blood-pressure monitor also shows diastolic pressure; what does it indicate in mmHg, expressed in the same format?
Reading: 92 mmHg
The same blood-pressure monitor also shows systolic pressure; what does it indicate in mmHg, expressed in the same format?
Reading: 123 mmHg
